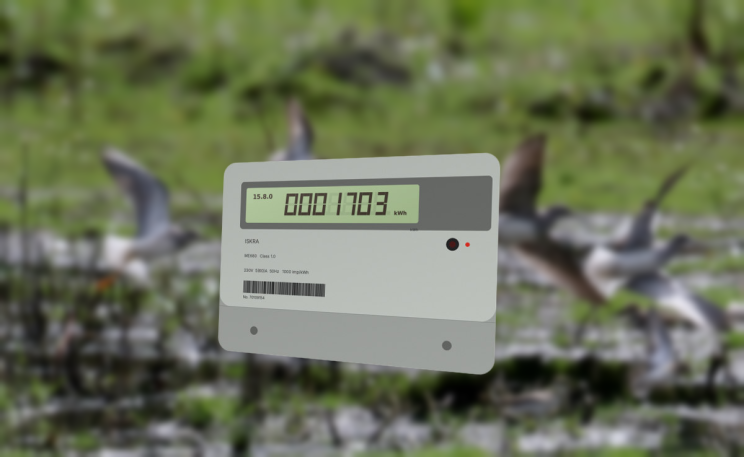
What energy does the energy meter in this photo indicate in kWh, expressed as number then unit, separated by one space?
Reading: 1703 kWh
